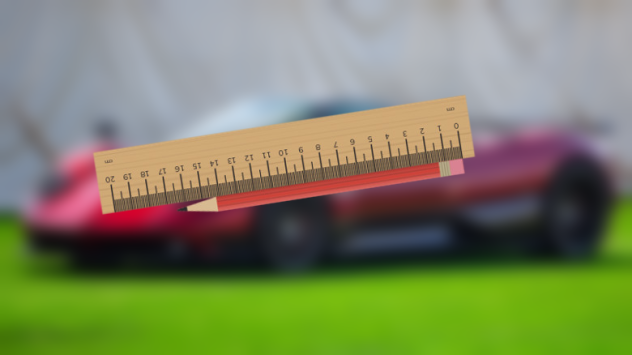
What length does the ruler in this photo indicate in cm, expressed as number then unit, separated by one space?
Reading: 16.5 cm
